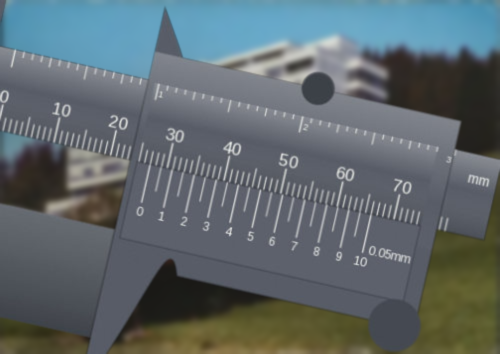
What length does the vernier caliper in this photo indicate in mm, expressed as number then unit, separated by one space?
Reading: 27.0 mm
